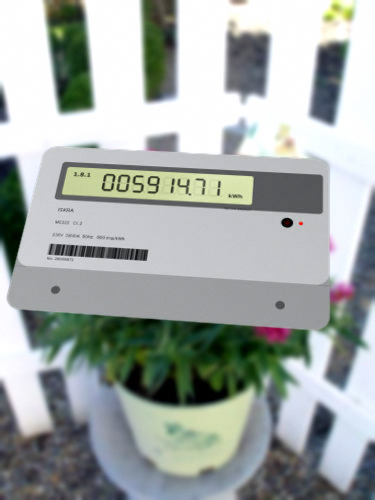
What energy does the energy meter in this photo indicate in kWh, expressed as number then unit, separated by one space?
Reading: 5914.71 kWh
